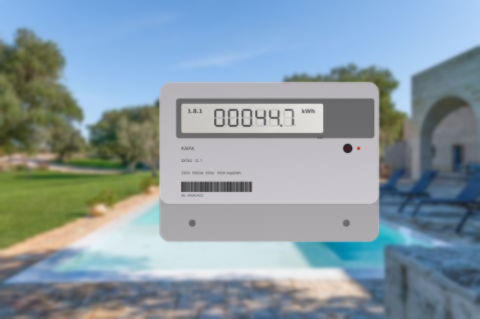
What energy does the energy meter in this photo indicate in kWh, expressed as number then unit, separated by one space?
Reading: 44.7 kWh
